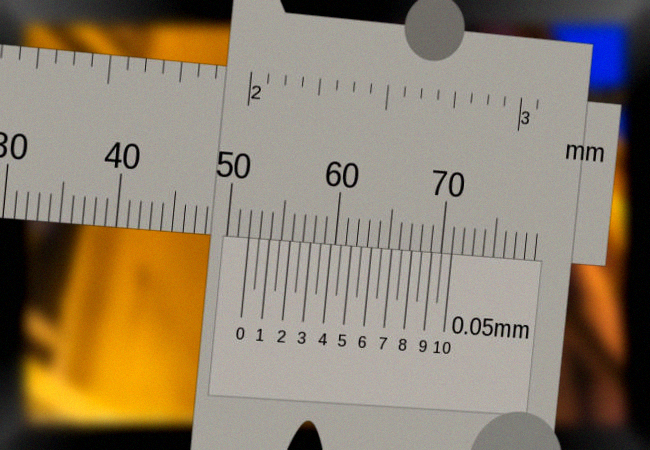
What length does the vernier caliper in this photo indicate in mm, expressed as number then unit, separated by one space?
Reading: 52.0 mm
